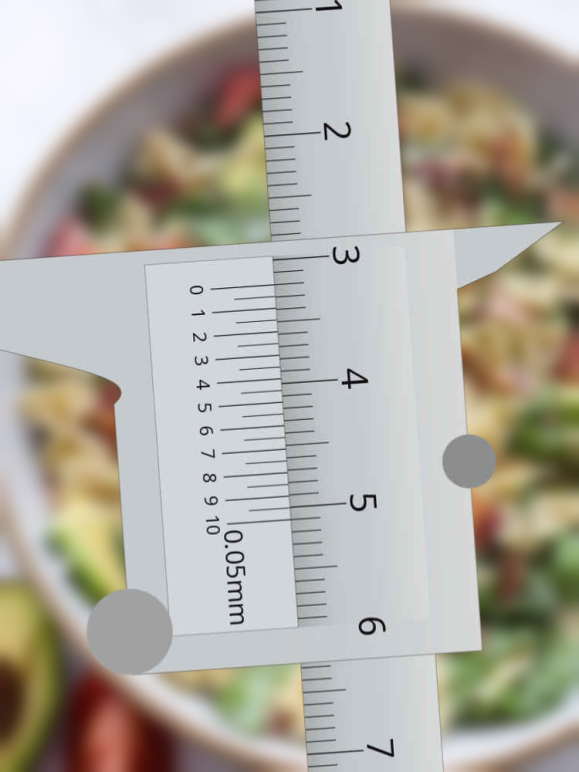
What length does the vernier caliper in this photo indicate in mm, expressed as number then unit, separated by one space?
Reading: 32.0 mm
